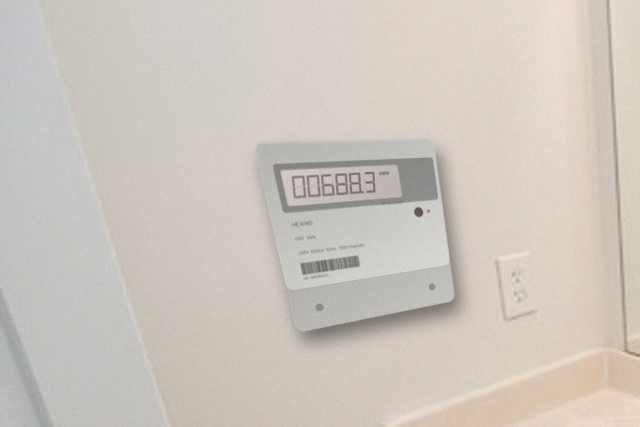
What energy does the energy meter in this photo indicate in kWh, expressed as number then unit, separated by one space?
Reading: 688.3 kWh
